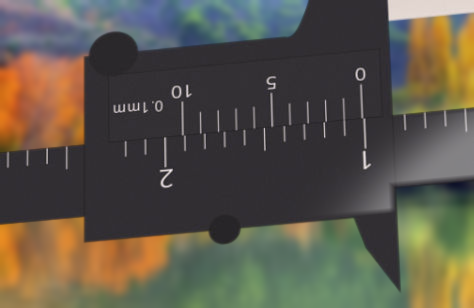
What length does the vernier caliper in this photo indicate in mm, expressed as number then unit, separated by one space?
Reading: 10.1 mm
